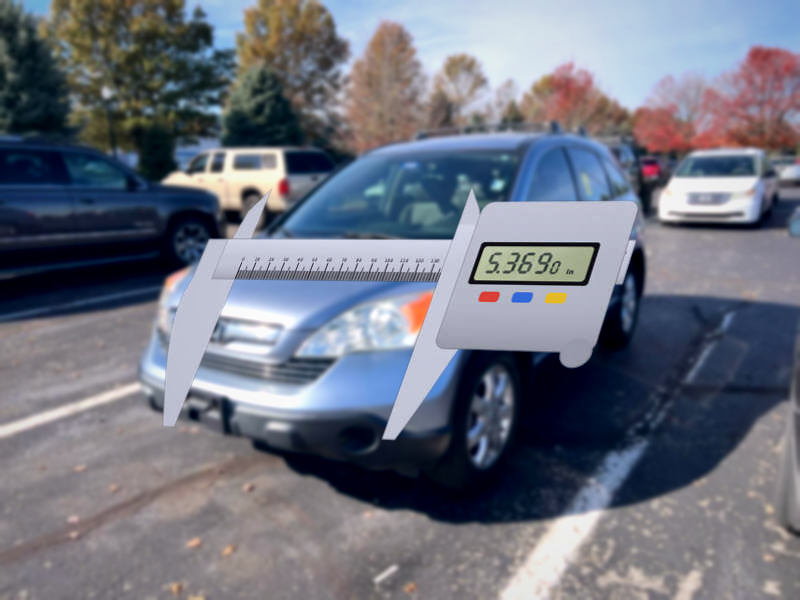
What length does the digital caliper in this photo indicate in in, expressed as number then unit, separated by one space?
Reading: 5.3690 in
